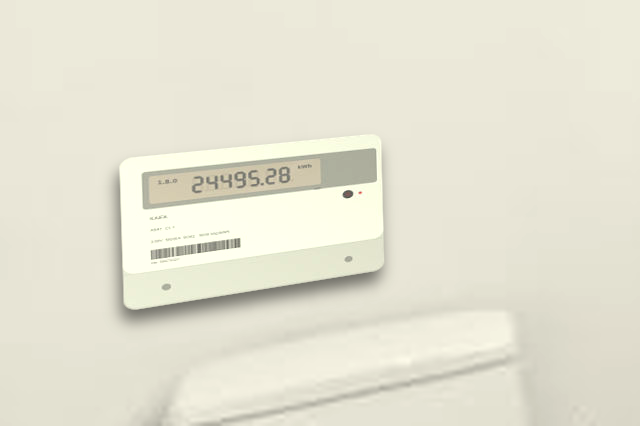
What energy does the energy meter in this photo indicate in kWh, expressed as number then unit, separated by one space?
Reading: 24495.28 kWh
